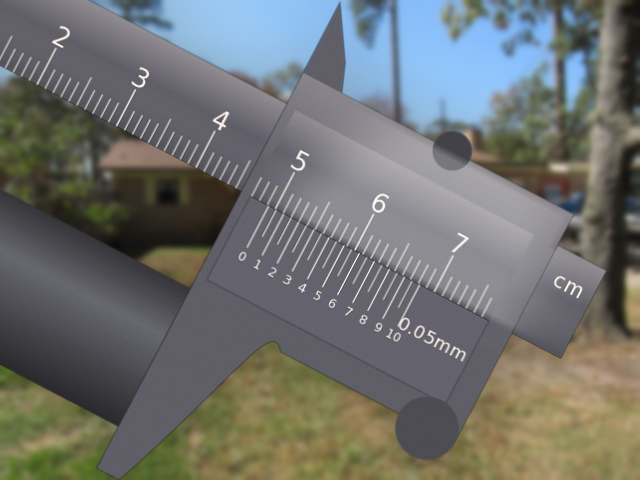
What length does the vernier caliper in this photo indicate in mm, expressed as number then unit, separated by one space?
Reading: 49.2 mm
